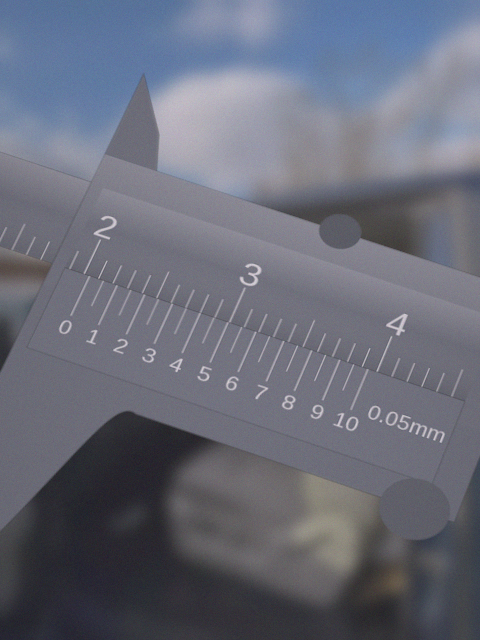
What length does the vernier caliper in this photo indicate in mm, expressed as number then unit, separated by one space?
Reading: 20.4 mm
